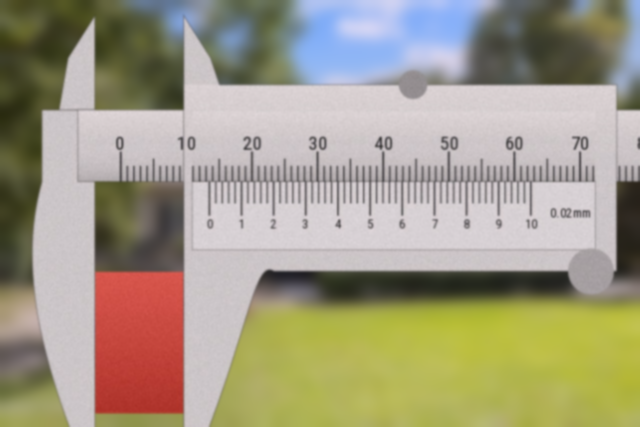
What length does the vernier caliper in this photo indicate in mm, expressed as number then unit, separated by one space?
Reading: 13.5 mm
